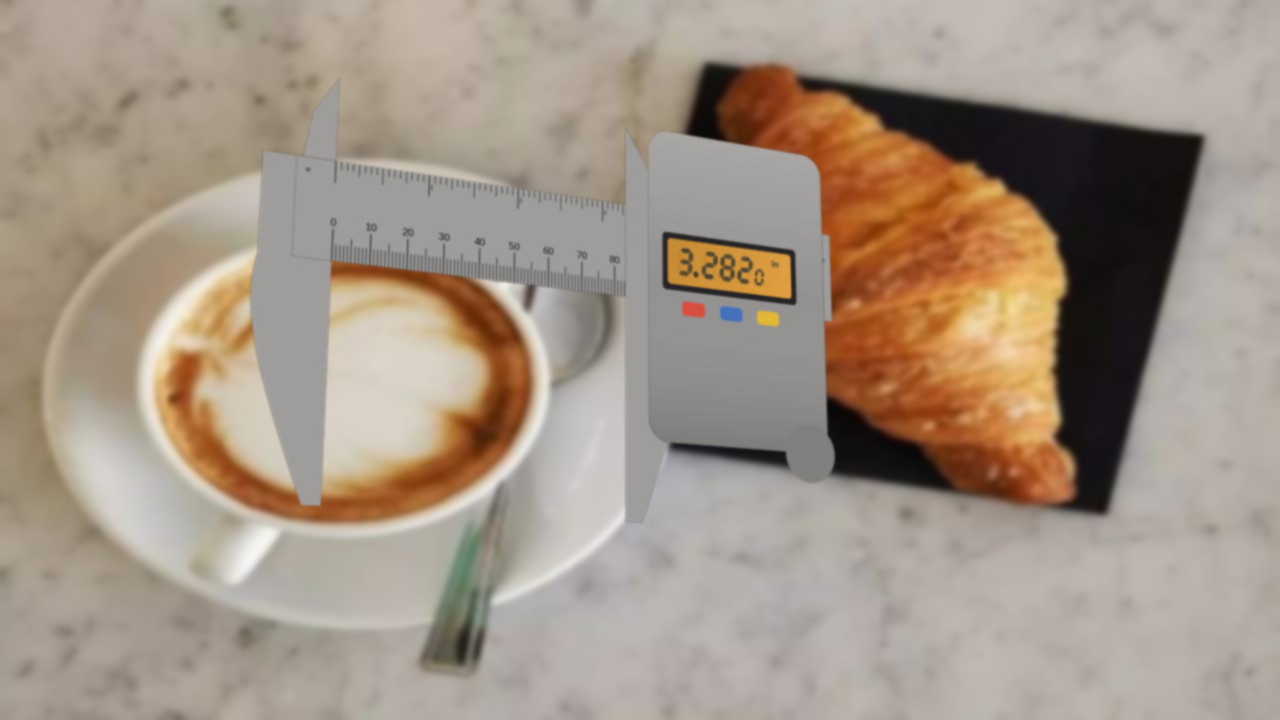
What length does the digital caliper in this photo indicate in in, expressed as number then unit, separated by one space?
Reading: 3.2820 in
